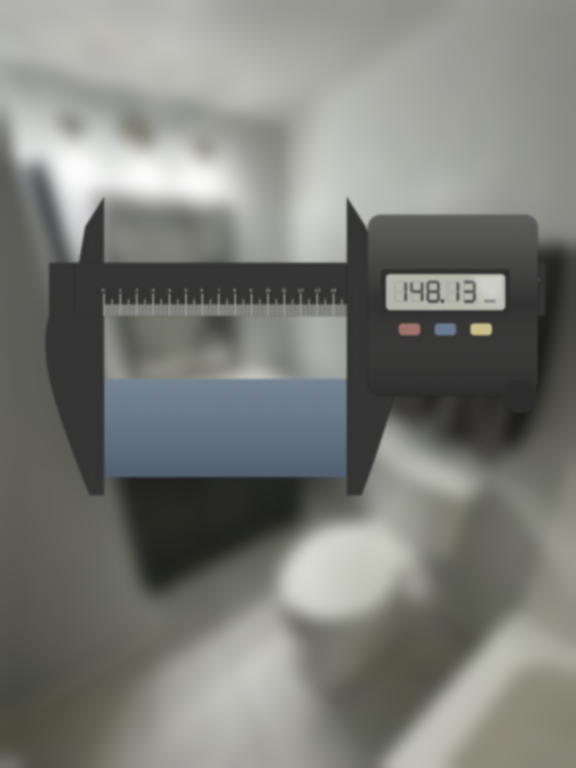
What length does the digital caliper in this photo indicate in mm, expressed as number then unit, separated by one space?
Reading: 148.13 mm
